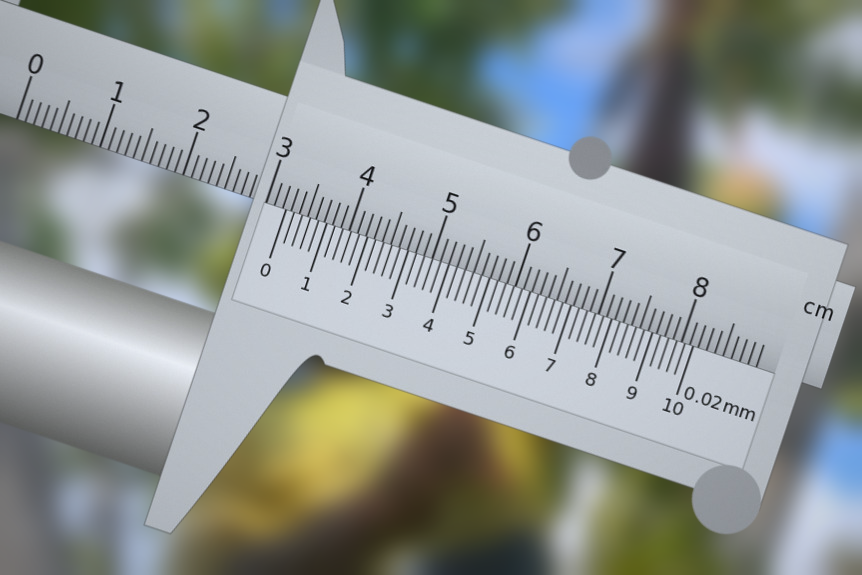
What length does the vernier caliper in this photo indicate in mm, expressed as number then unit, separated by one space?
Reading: 32.4 mm
